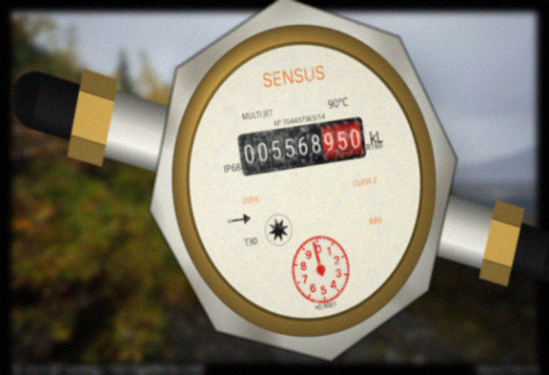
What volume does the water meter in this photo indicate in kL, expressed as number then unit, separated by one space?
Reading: 5568.9499 kL
